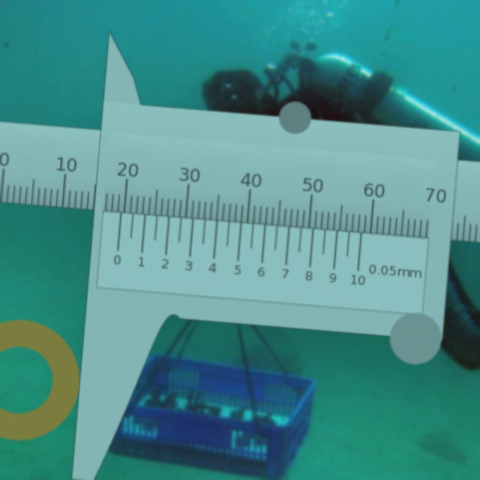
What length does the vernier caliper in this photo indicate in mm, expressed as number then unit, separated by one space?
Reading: 19.5 mm
